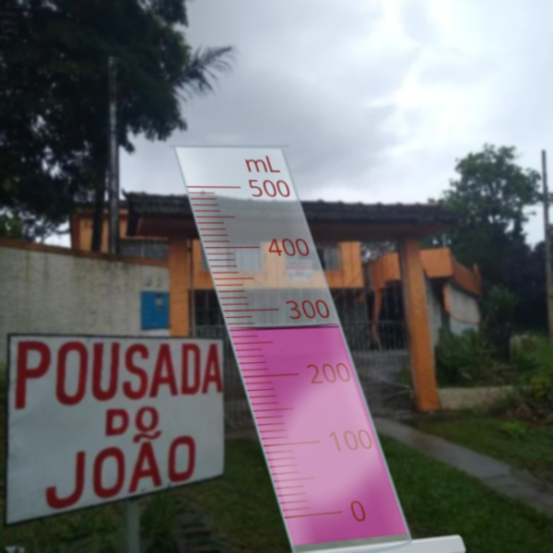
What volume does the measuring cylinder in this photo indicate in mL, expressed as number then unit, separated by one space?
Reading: 270 mL
